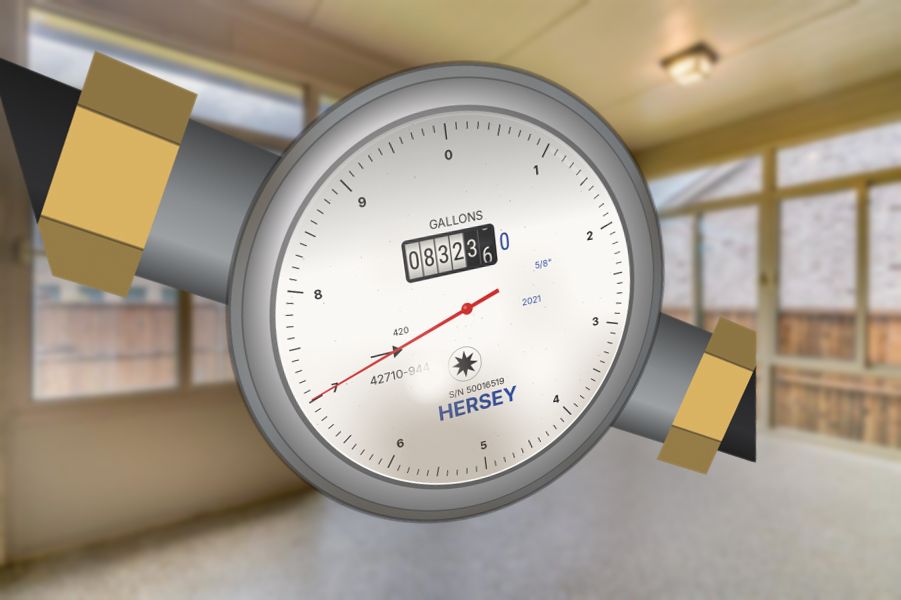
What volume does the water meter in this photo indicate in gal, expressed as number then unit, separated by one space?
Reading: 832357.0 gal
